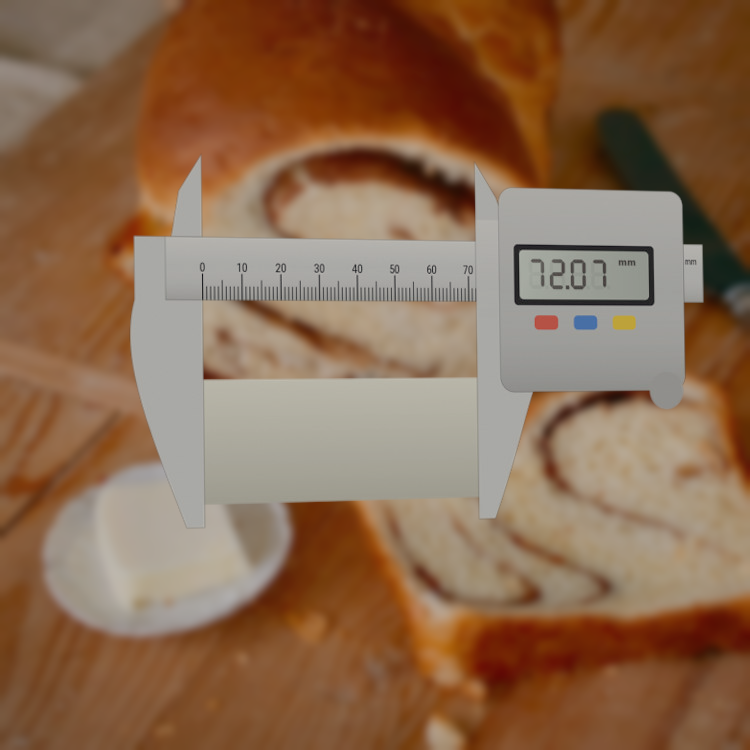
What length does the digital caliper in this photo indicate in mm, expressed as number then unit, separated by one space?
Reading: 72.07 mm
